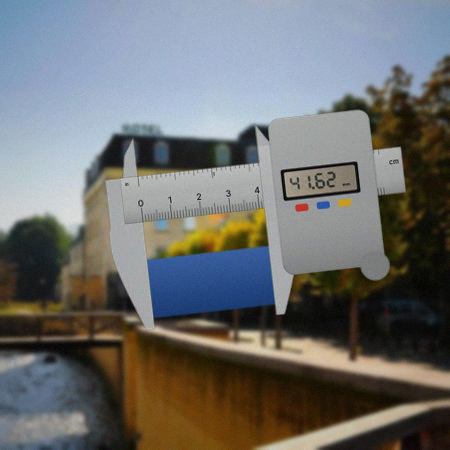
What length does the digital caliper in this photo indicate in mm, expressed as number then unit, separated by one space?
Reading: 41.62 mm
